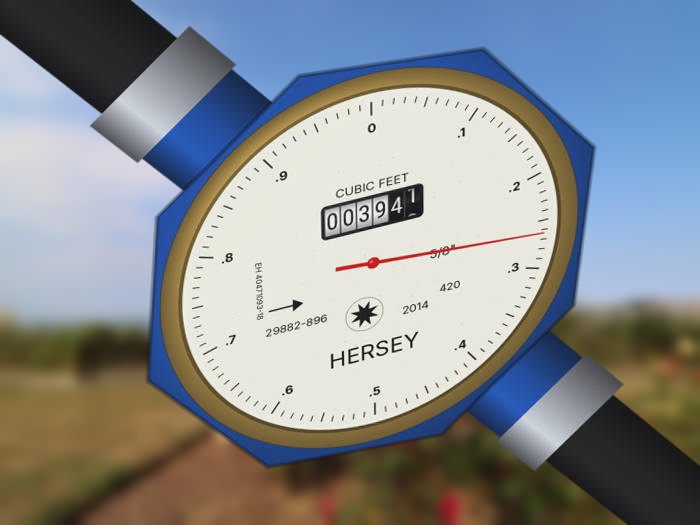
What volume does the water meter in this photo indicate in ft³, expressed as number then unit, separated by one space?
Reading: 3941.26 ft³
